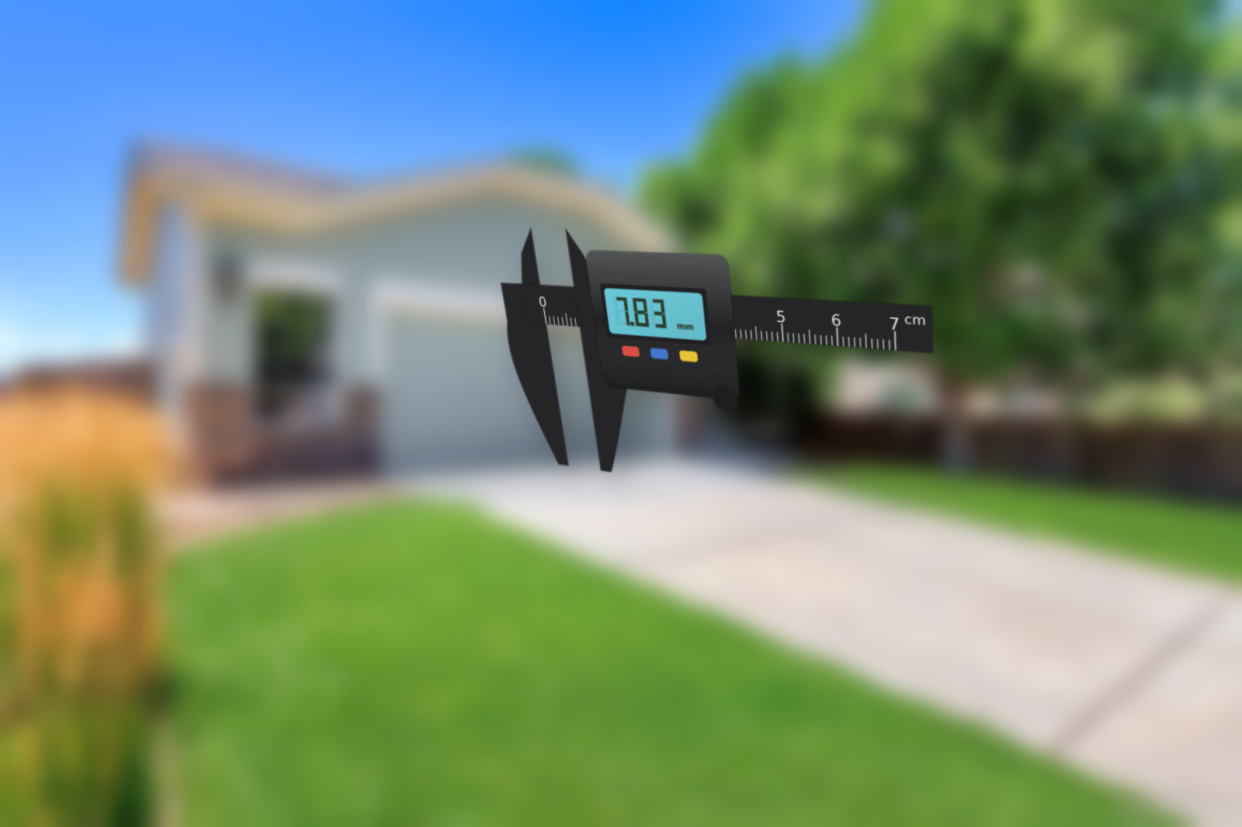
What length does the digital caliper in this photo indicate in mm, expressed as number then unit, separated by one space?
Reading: 7.83 mm
